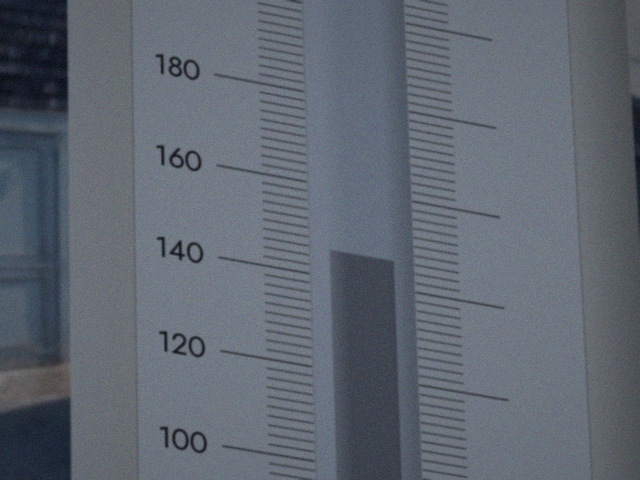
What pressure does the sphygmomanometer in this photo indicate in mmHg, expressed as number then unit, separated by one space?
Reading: 146 mmHg
